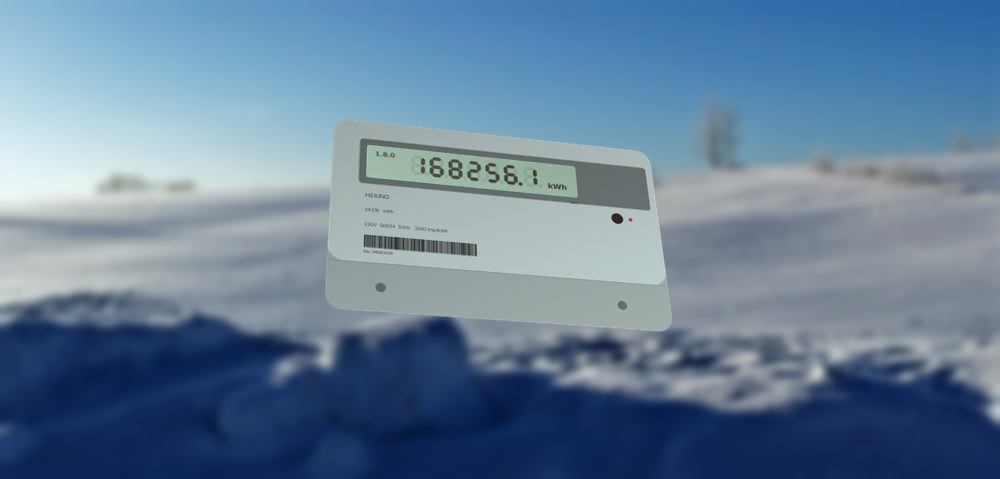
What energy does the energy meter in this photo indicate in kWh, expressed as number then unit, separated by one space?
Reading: 168256.1 kWh
